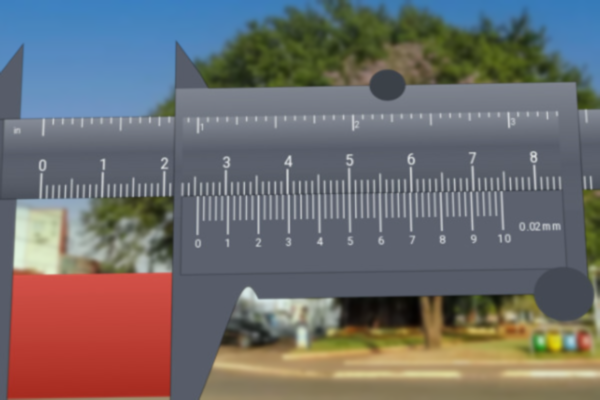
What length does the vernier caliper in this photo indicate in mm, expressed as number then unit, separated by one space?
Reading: 25.5 mm
